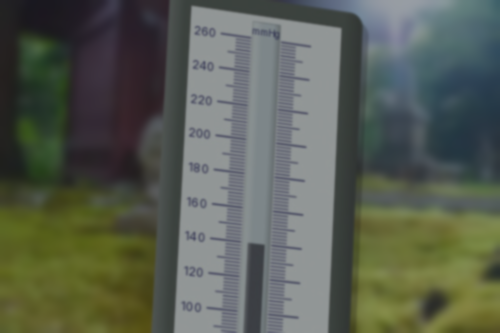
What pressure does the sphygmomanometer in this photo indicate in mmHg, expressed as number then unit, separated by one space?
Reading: 140 mmHg
